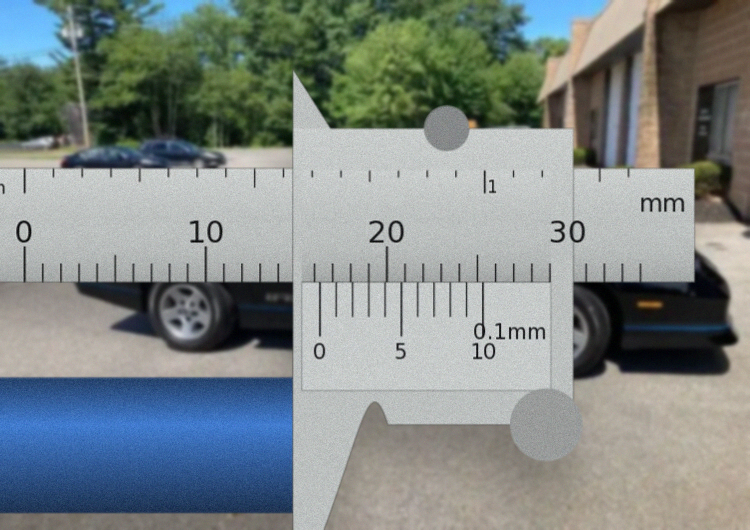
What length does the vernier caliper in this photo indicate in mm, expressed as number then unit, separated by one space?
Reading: 16.3 mm
